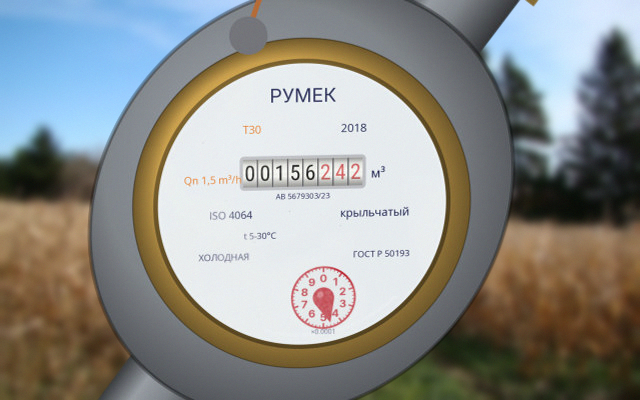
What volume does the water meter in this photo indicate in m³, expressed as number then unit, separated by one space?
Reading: 156.2424 m³
